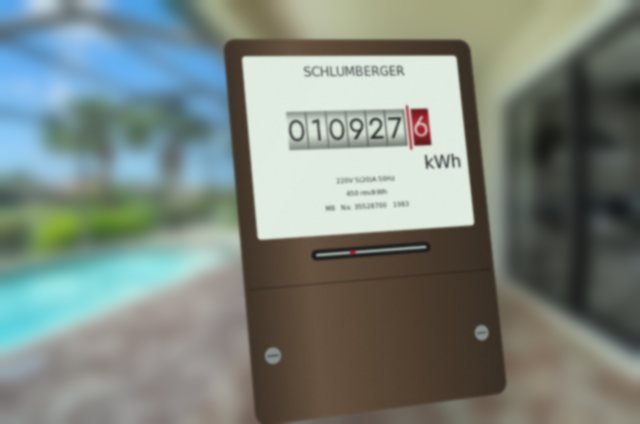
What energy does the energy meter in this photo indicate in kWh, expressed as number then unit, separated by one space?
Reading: 10927.6 kWh
